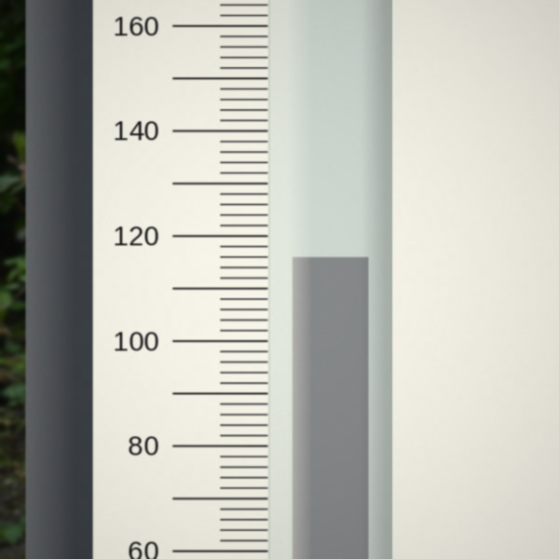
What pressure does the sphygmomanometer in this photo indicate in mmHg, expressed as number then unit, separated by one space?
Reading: 116 mmHg
